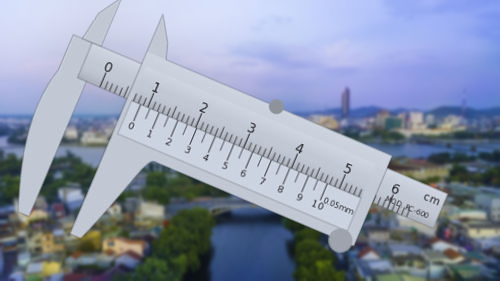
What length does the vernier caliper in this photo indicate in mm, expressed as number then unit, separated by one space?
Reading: 8.5 mm
